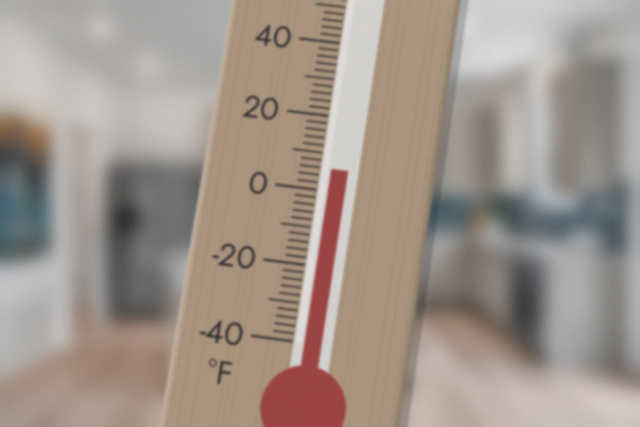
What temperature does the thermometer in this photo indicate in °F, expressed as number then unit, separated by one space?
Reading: 6 °F
